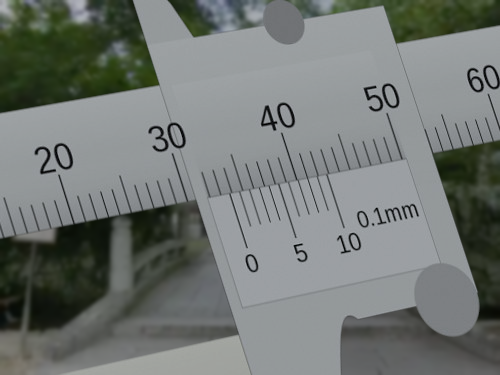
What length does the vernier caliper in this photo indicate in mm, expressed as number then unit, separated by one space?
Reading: 33.8 mm
